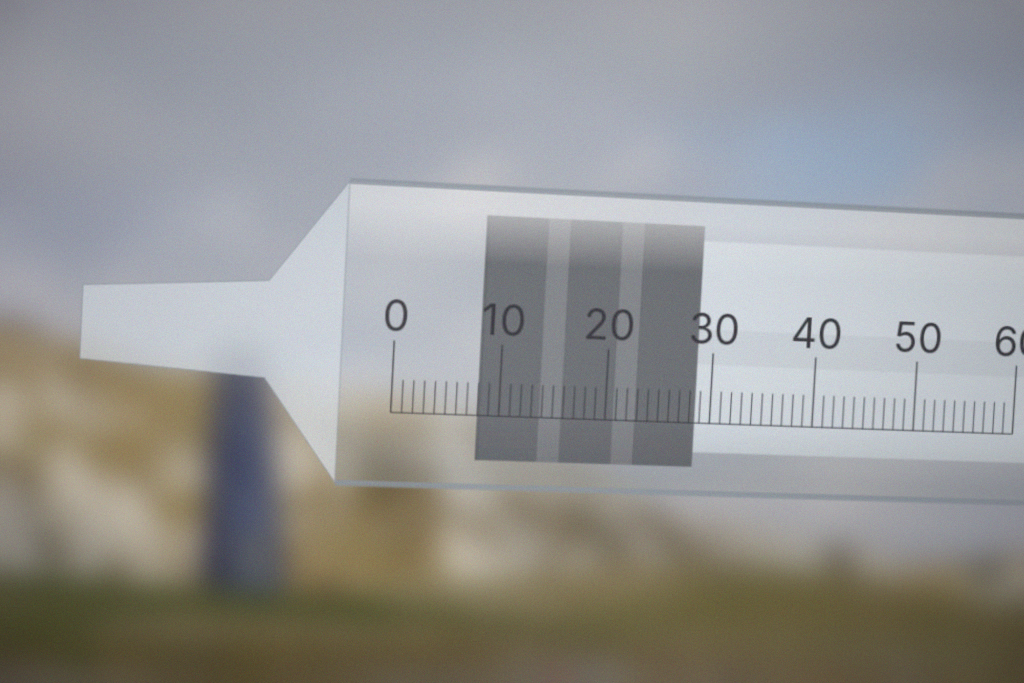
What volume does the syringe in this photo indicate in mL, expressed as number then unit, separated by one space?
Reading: 8 mL
